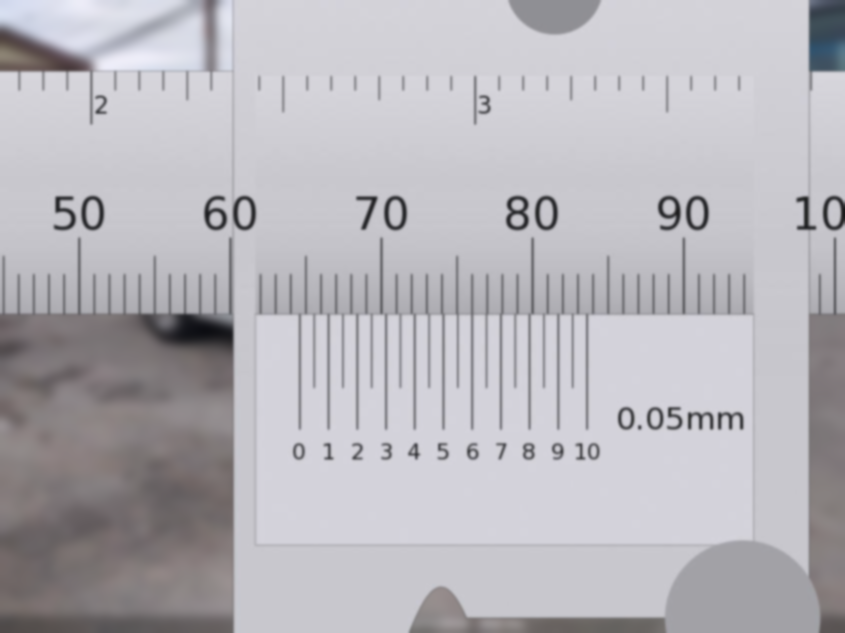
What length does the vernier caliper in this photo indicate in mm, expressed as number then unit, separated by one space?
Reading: 64.6 mm
